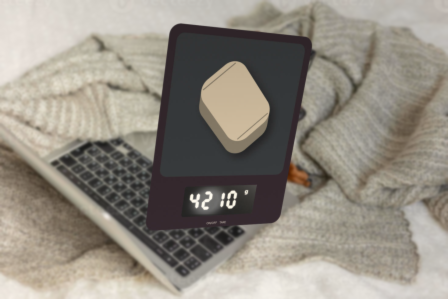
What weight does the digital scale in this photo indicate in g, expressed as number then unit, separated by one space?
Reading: 4210 g
